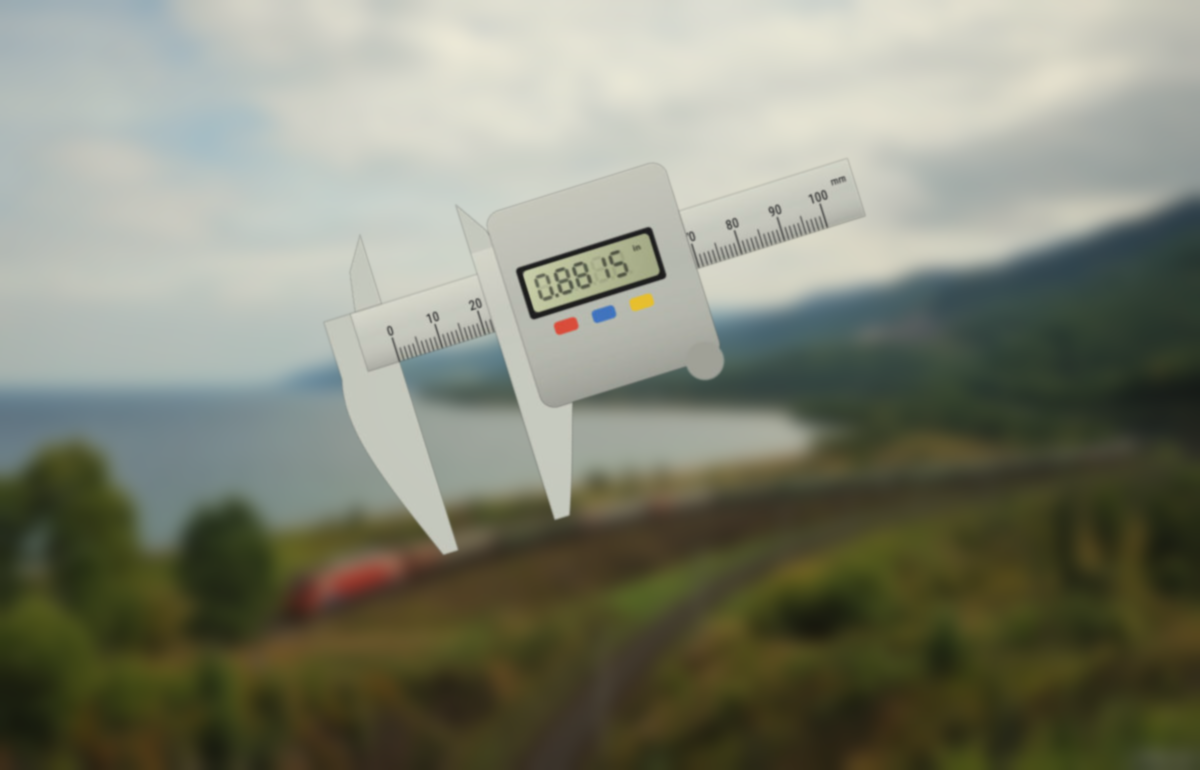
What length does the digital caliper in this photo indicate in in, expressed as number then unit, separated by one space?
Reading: 0.8815 in
